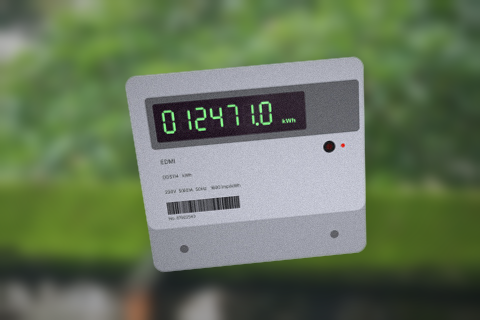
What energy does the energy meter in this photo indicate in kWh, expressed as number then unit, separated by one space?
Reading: 12471.0 kWh
